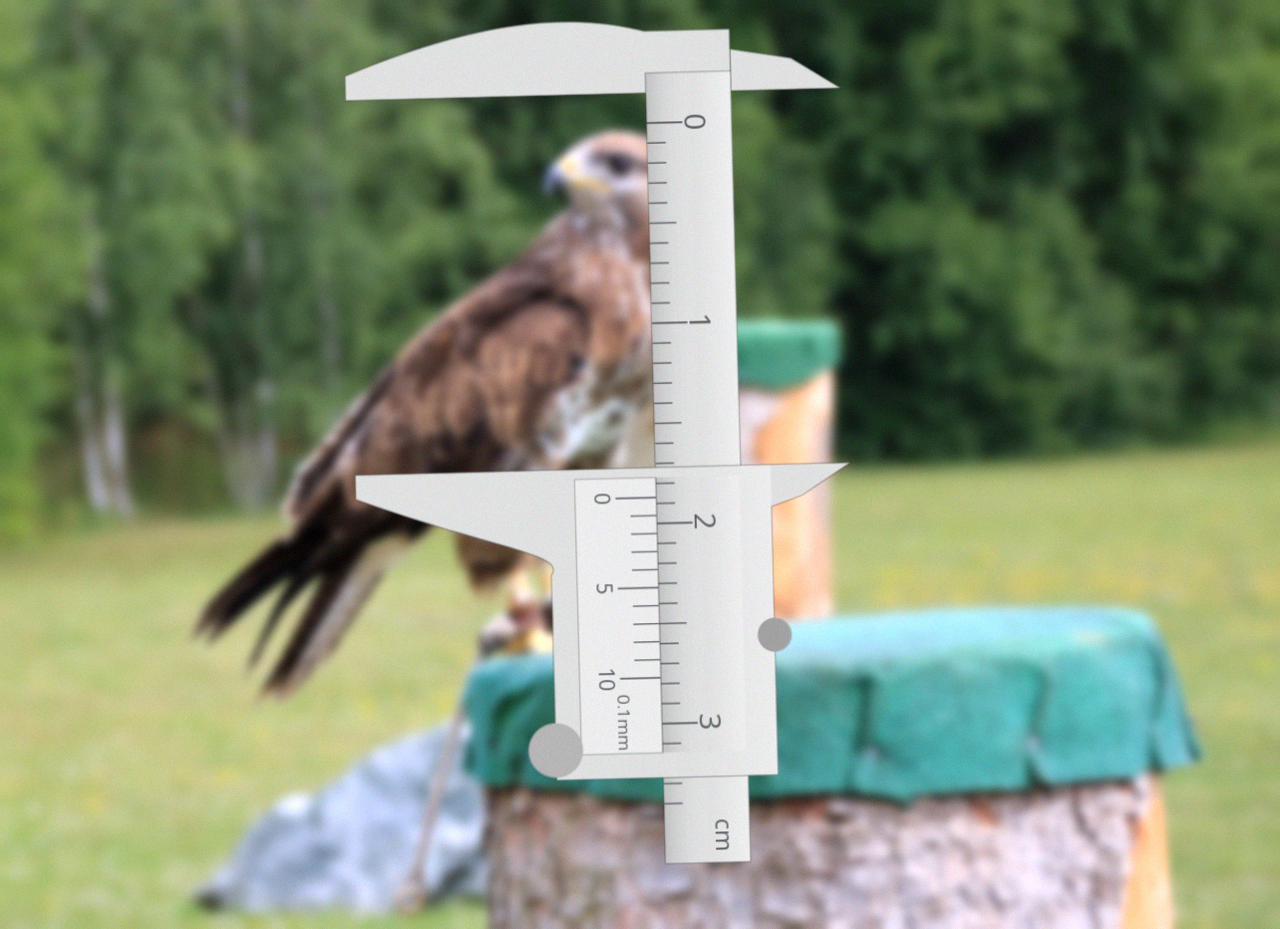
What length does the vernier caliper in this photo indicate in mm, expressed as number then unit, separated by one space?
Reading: 18.7 mm
